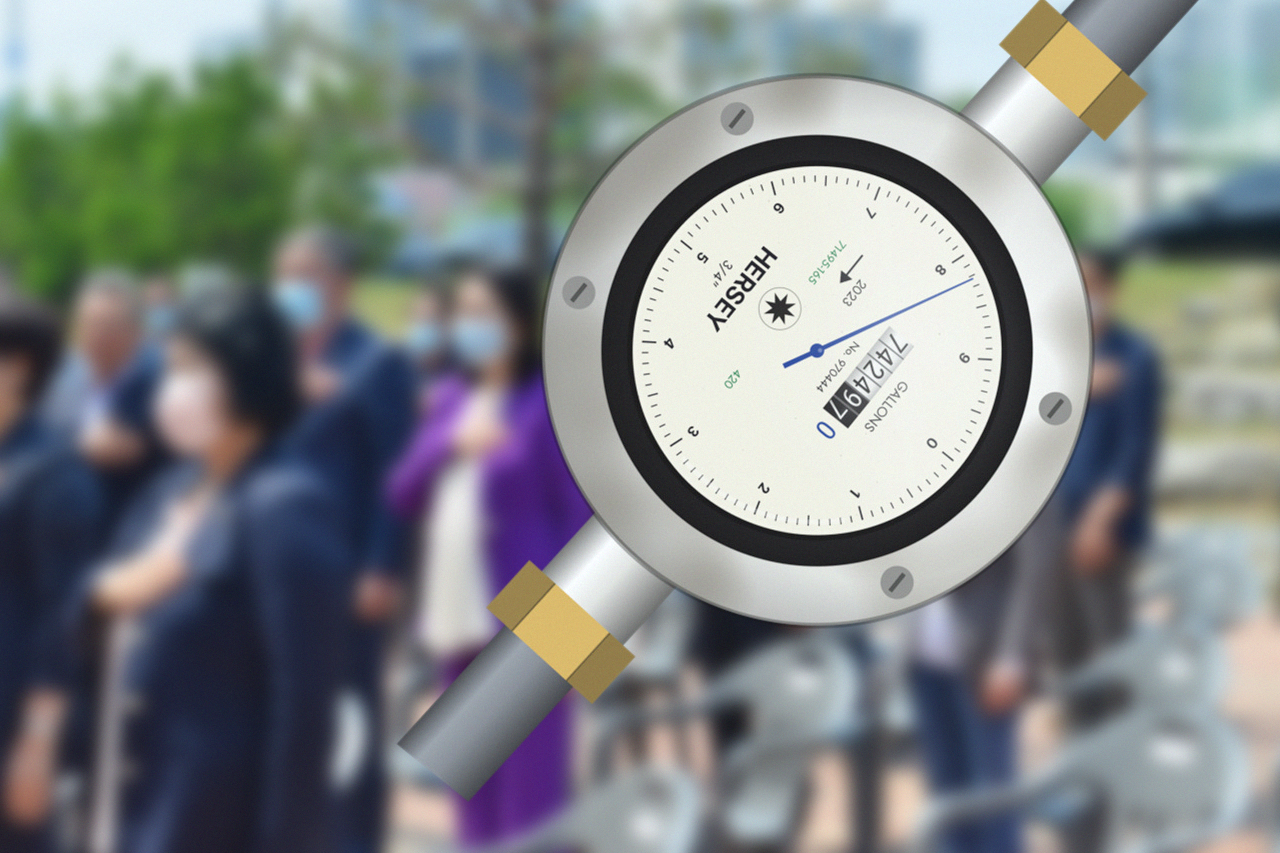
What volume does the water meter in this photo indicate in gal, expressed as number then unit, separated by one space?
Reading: 7424968.2 gal
